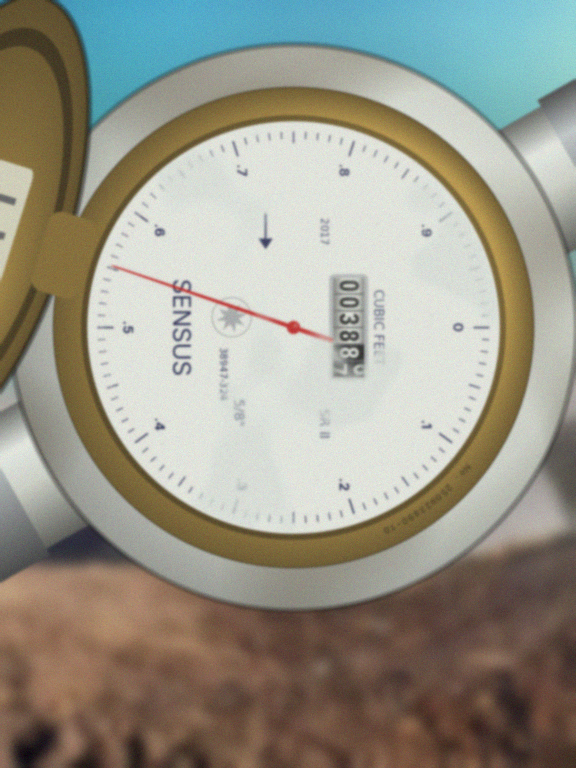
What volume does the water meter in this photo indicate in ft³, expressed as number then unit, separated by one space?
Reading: 3886.55 ft³
